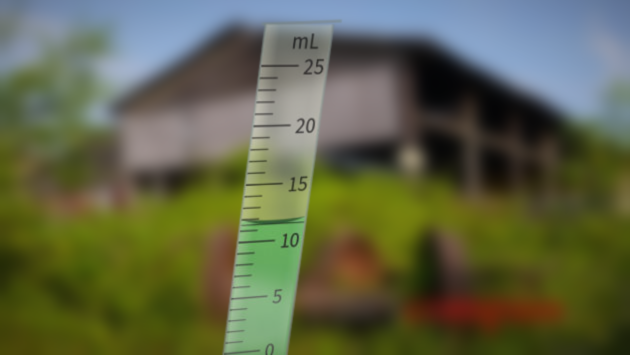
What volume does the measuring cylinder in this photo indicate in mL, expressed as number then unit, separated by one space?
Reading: 11.5 mL
